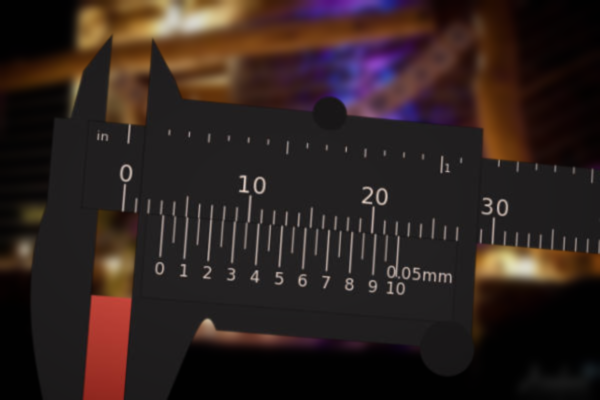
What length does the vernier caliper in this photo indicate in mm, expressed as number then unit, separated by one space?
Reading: 3.2 mm
